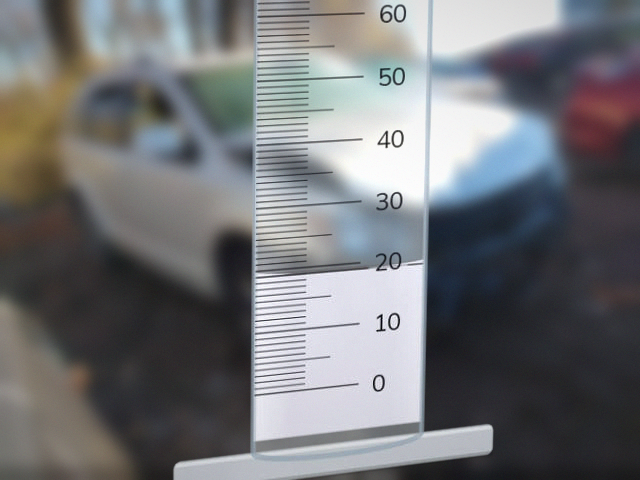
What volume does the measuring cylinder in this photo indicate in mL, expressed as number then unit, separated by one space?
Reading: 19 mL
